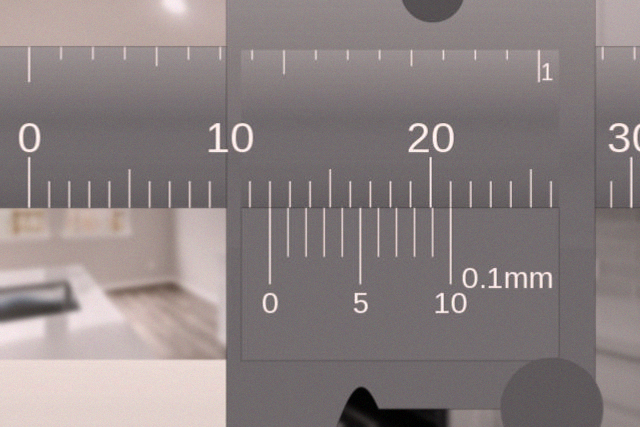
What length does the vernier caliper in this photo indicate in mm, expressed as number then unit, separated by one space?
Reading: 12.0 mm
